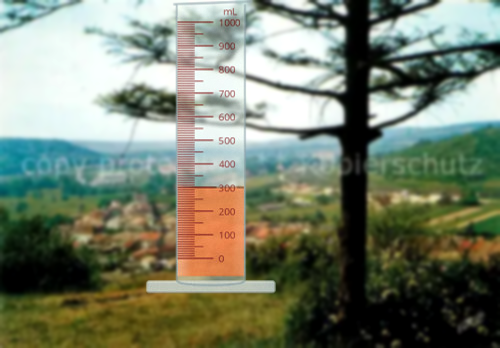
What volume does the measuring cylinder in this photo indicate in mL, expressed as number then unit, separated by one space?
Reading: 300 mL
